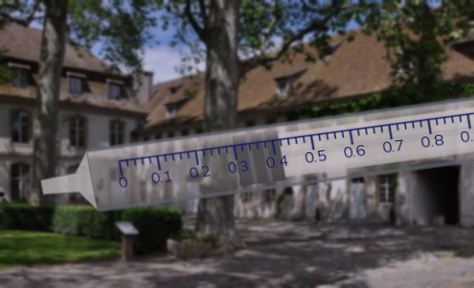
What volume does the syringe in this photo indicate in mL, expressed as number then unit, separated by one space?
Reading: 0.3 mL
